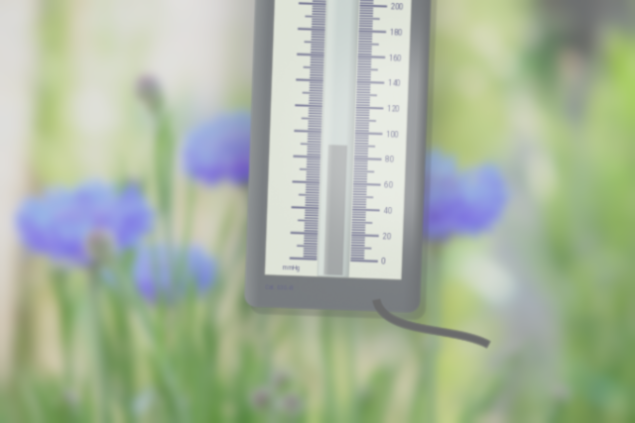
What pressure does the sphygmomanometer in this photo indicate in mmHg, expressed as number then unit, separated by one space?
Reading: 90 mmHg
